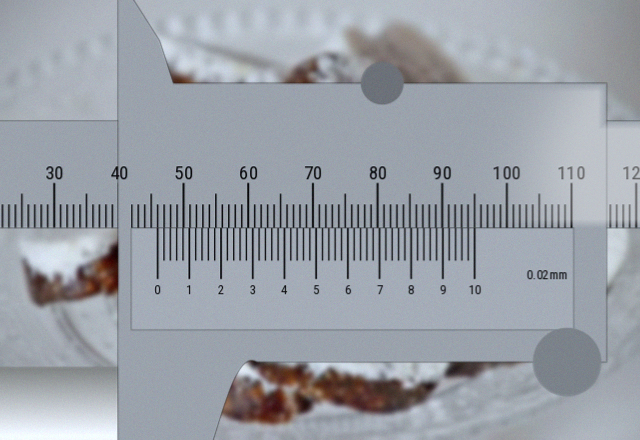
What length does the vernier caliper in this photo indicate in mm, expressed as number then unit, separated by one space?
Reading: 46.0 mm
